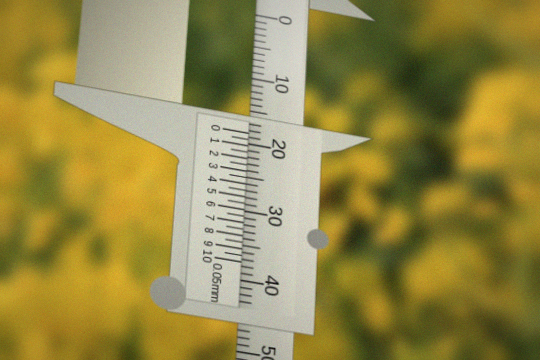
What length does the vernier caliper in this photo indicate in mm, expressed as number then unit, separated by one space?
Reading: 18.4 mm
